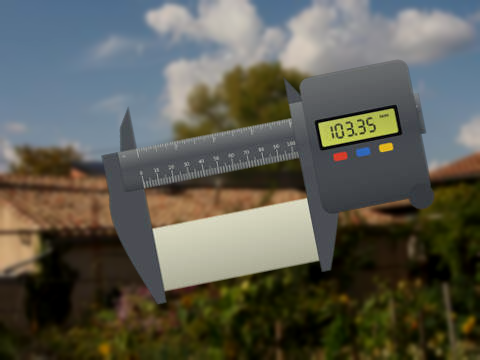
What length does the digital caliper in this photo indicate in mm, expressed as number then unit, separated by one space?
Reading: 103.35 mm
